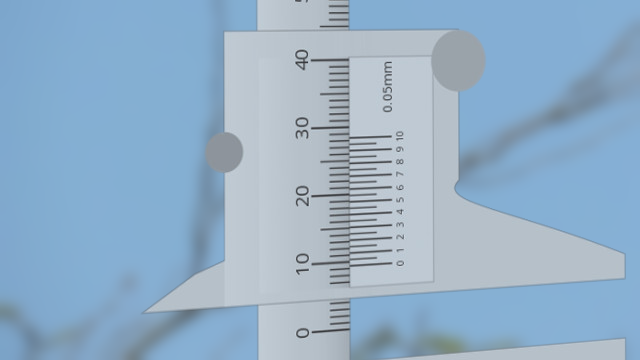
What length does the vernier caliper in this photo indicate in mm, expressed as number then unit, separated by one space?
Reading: 9.4 mm
